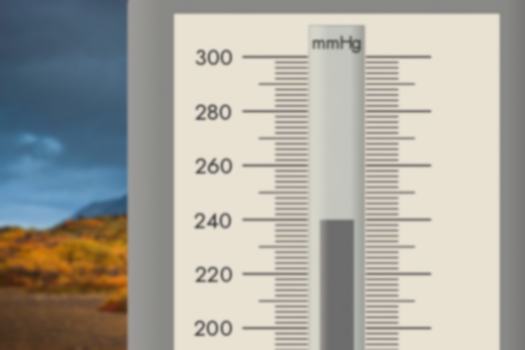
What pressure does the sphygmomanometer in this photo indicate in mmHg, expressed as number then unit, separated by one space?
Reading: 240 mmHg
